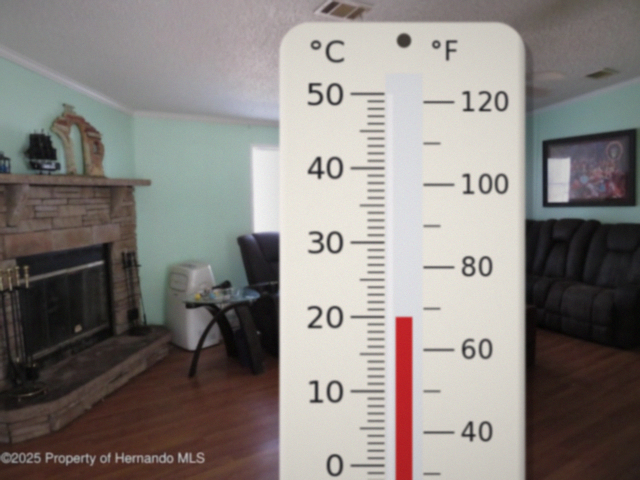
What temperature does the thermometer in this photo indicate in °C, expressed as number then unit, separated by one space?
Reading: 20 °C
